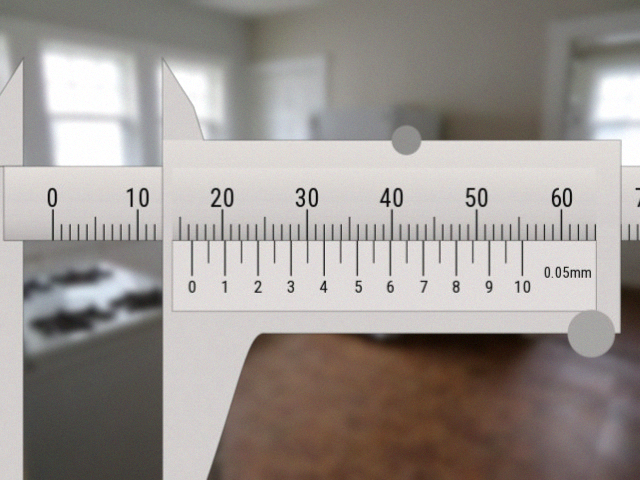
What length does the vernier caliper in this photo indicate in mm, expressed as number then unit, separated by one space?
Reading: 16.4 mm
